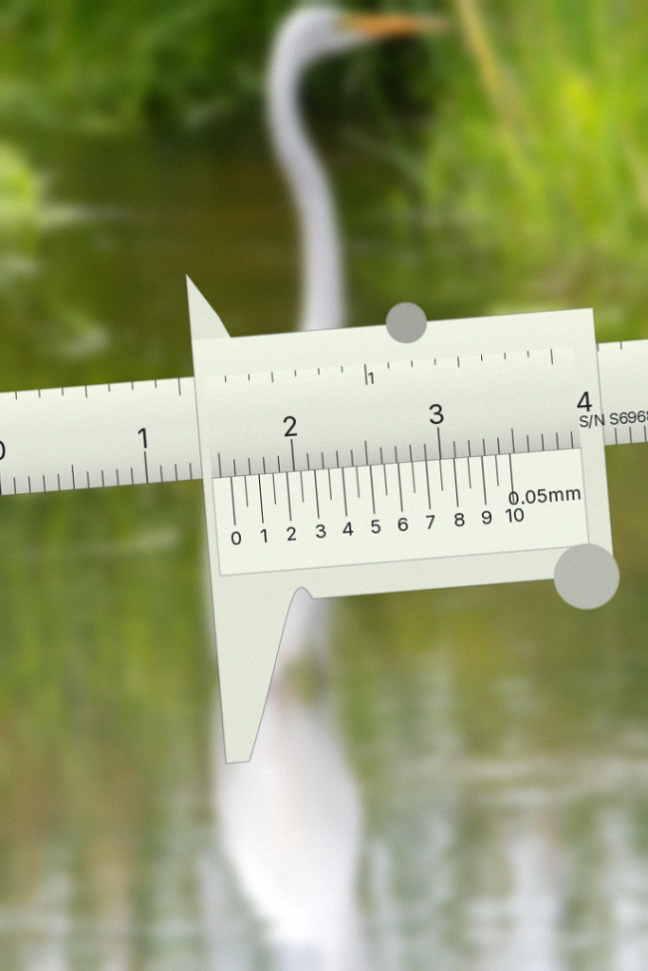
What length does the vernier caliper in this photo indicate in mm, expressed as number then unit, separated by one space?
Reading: 15.7 mm
